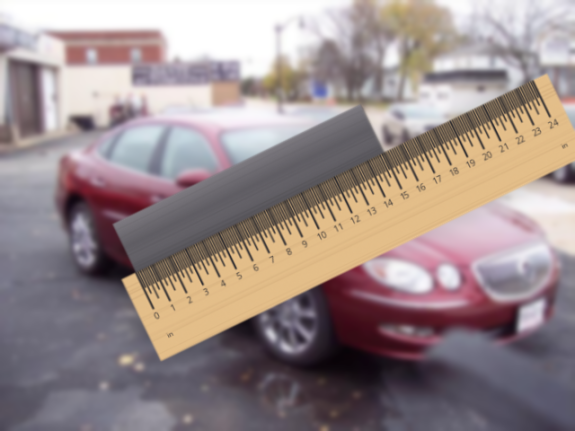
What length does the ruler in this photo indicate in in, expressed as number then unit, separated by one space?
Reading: 15 in
